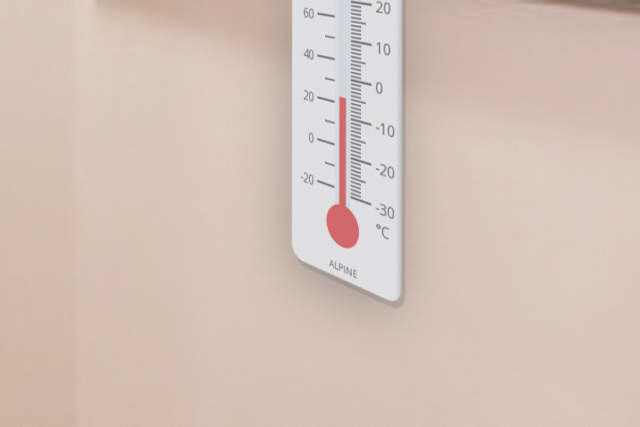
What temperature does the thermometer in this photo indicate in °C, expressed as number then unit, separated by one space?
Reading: -5 °C
